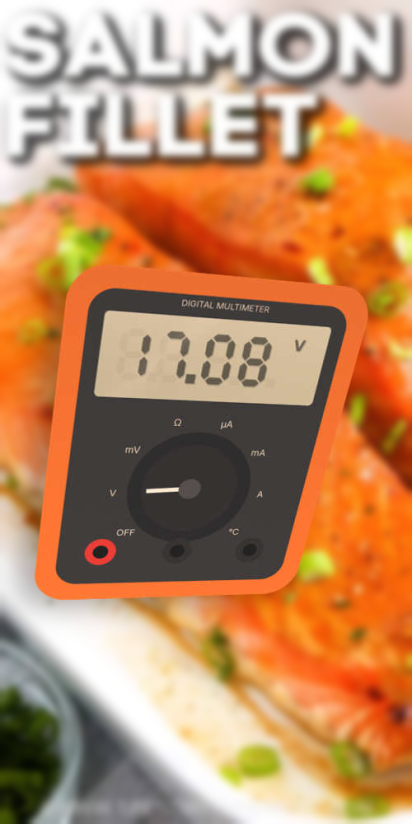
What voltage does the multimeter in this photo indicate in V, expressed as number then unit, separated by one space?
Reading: 17.08 V
